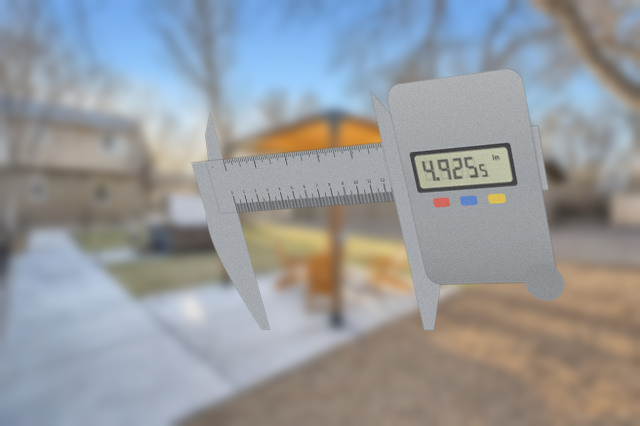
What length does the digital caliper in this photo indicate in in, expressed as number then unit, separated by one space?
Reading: 4.9255 in
